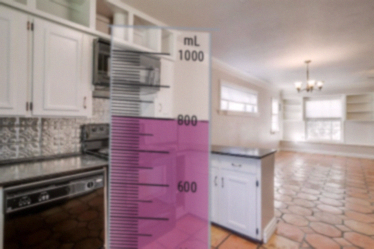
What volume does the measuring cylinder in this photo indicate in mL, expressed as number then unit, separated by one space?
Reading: 800 mL
